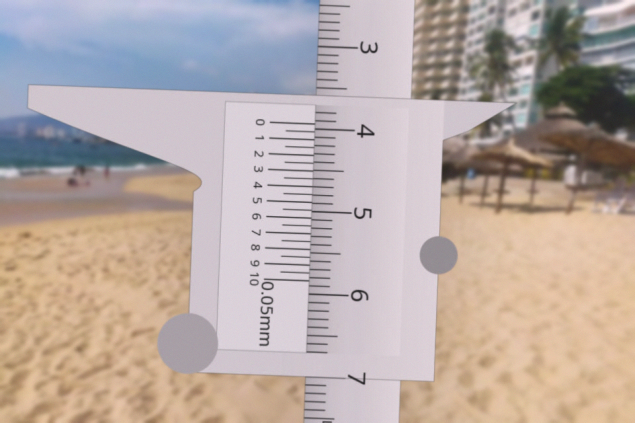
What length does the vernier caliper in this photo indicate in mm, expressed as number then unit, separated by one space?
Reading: 39.4 mm
